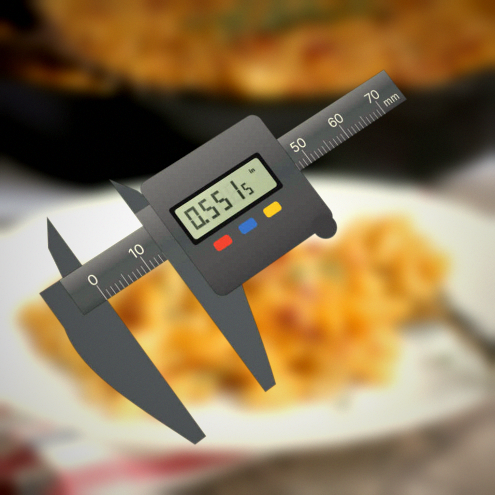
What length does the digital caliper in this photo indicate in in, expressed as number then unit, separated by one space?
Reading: 0.5515 in
